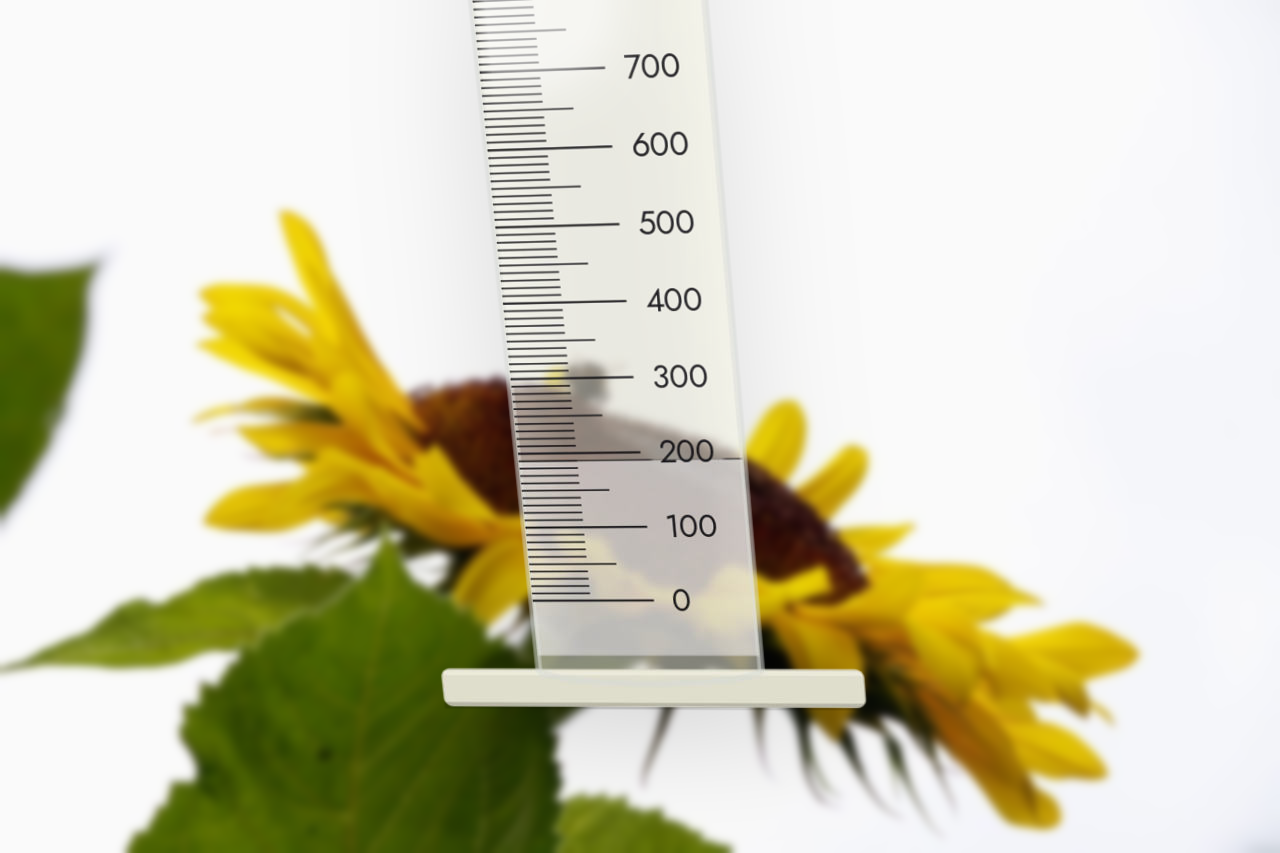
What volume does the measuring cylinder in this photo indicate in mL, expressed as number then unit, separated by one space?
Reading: 190 mL
